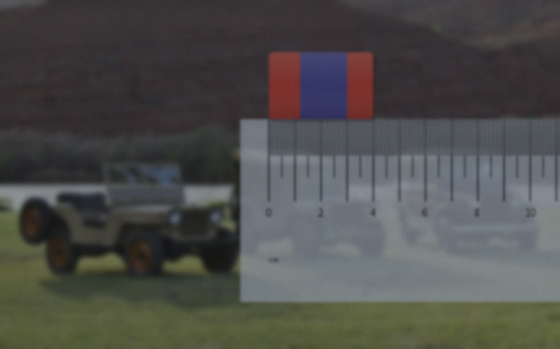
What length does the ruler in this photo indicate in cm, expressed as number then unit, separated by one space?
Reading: 4 cm
